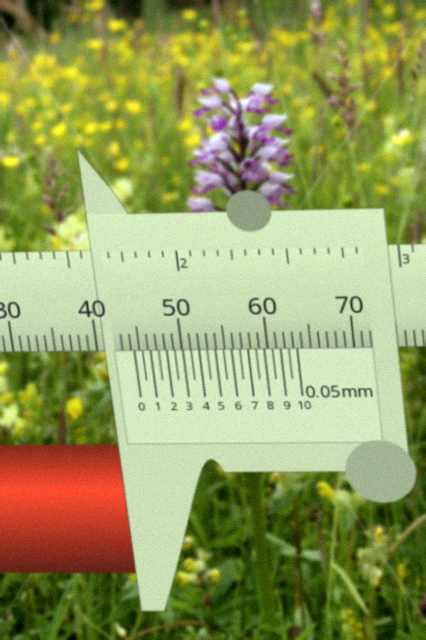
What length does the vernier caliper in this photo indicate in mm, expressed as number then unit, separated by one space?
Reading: 44.4 mm
